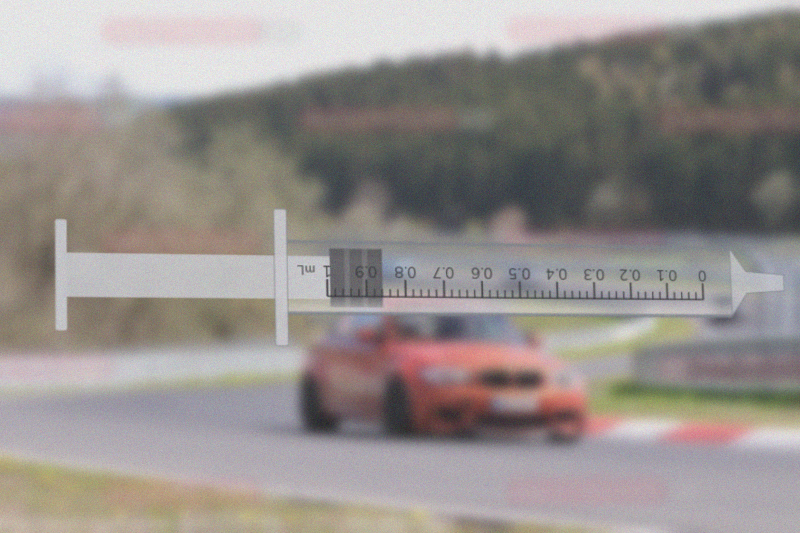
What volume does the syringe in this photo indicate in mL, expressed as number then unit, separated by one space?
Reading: 0.86 mL
